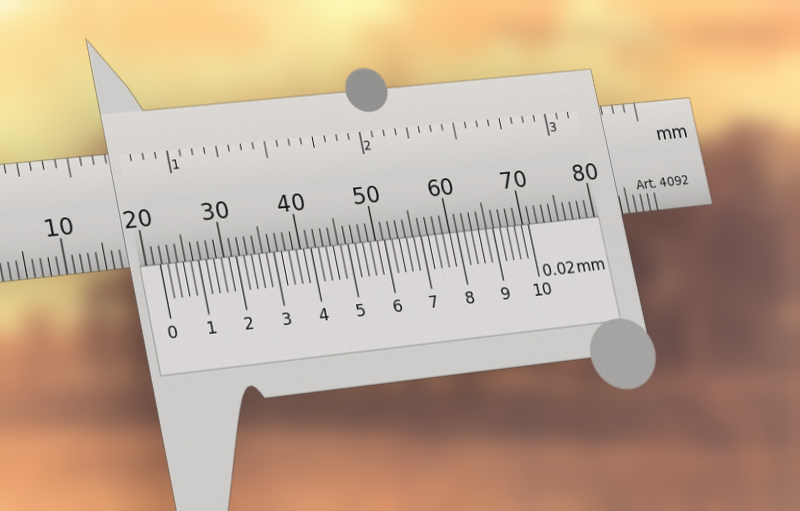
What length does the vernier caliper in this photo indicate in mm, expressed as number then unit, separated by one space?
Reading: 21.8 mm
